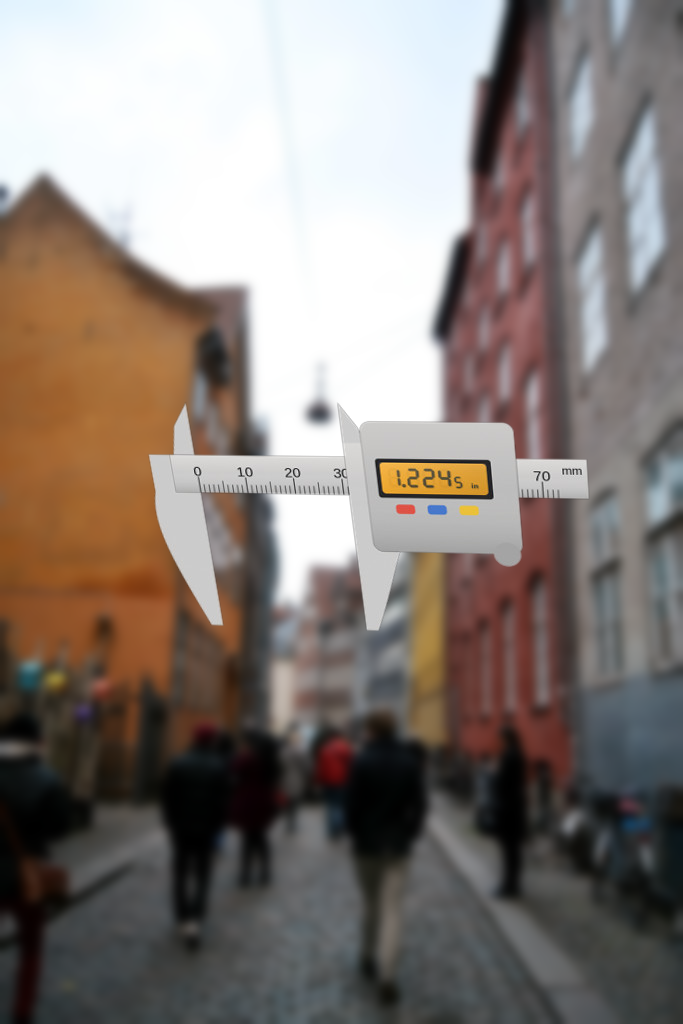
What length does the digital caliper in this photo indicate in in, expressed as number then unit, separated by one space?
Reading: 1.2245 in
